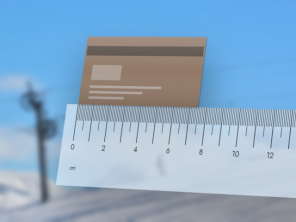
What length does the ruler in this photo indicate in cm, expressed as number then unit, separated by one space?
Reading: 7.5 cm
